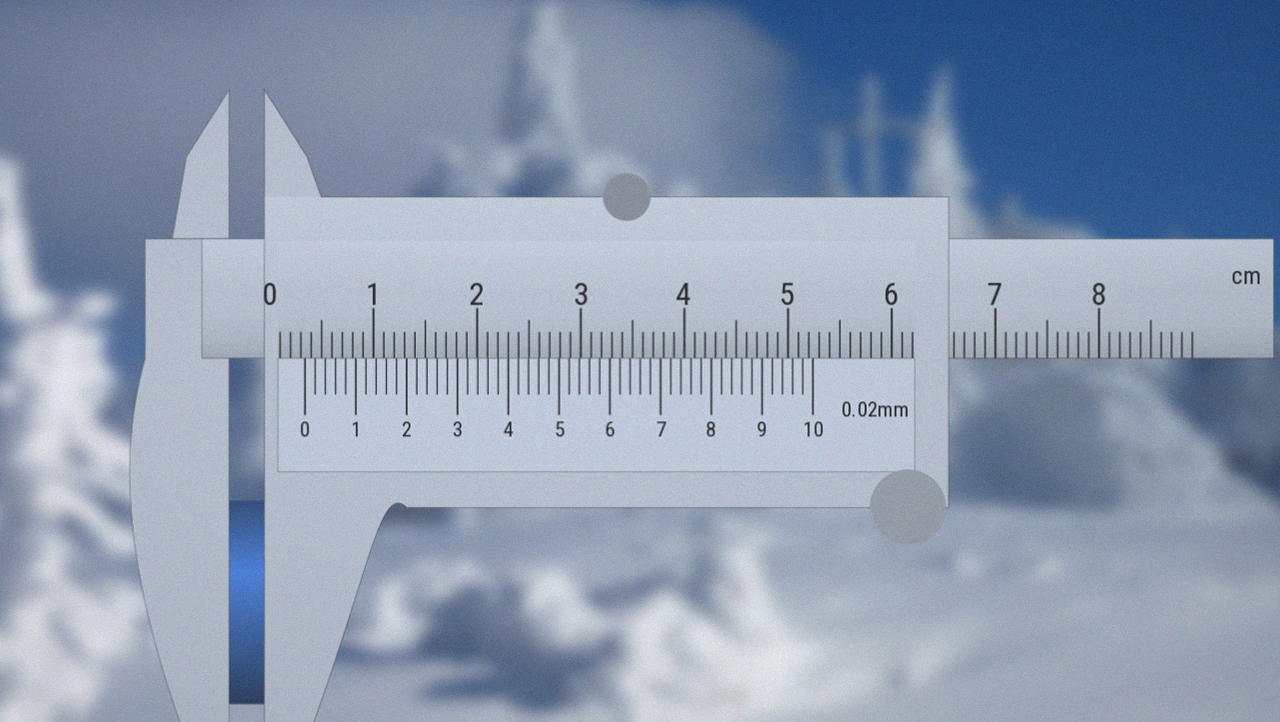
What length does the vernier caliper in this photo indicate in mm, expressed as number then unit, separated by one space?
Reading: 3.4 mm
